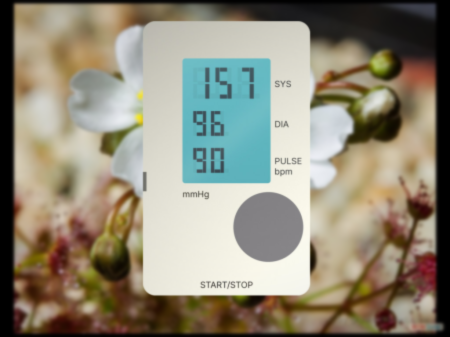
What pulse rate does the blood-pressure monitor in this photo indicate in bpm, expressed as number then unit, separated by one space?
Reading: 90 bpm
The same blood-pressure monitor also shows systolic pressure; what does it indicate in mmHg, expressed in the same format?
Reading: 157 mmHg
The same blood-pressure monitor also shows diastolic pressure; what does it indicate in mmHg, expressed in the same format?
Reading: 96 mmHg
